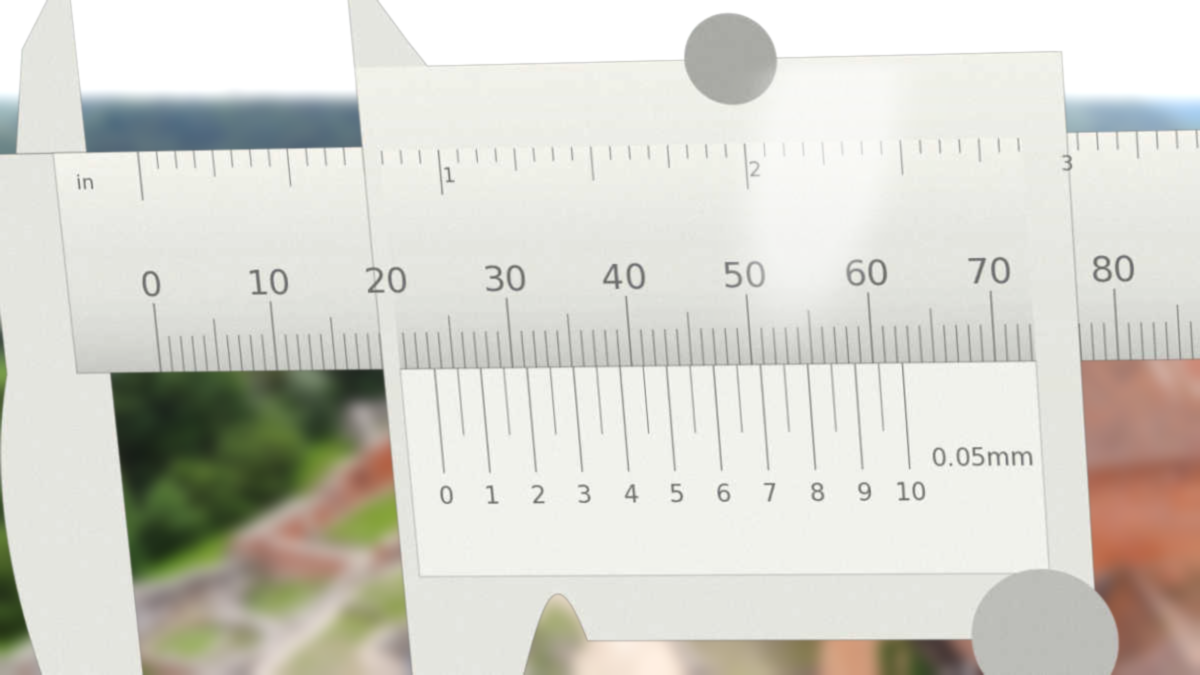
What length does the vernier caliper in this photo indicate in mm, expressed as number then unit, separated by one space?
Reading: 23.4 mm
